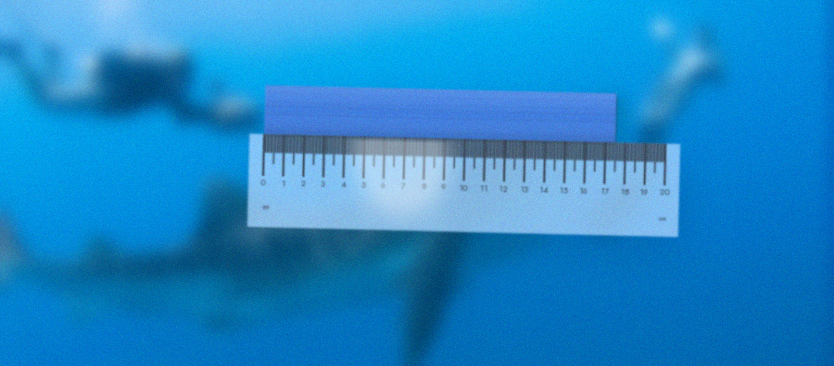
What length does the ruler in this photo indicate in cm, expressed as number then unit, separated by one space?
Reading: 17.5 cm
